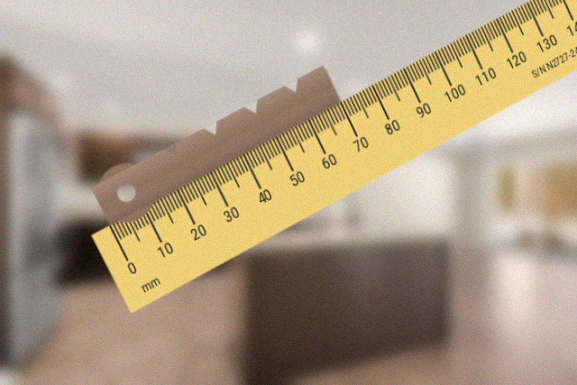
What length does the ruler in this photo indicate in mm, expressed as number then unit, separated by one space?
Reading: 70 mm
